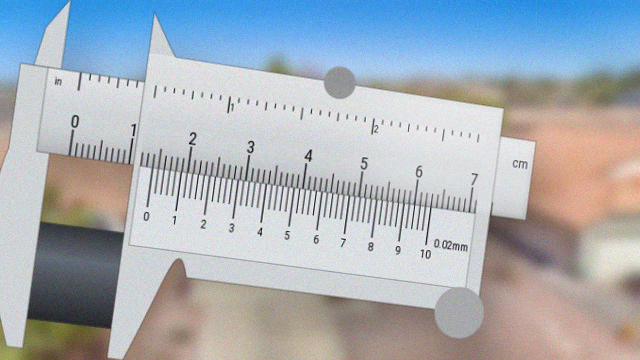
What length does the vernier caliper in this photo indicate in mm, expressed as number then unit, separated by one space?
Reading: 14.0 mm
